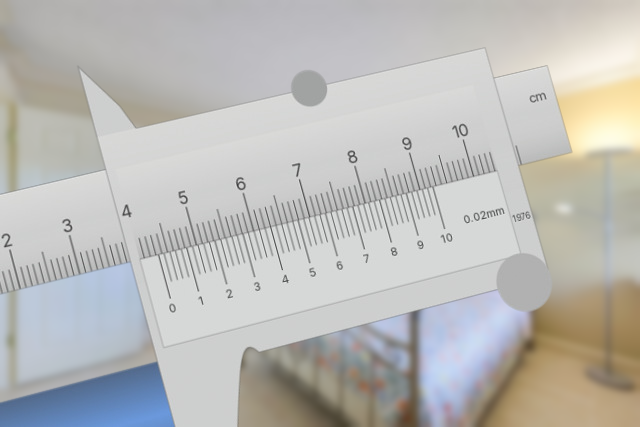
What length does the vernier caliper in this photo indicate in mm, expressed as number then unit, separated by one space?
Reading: 43.4 mm
